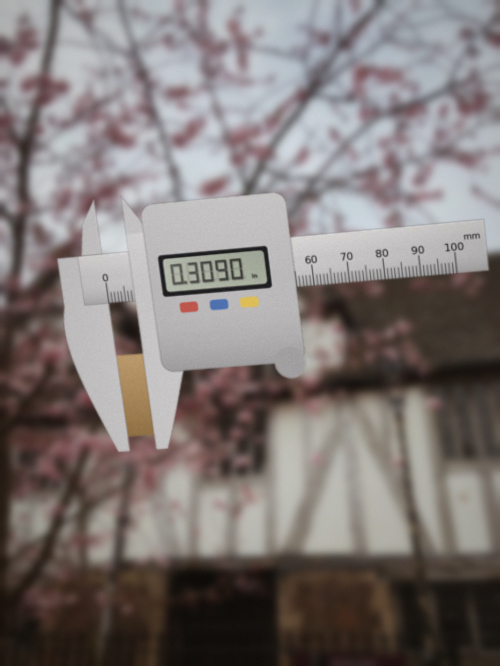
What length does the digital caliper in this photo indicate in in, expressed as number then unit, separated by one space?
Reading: 0.3090 in
